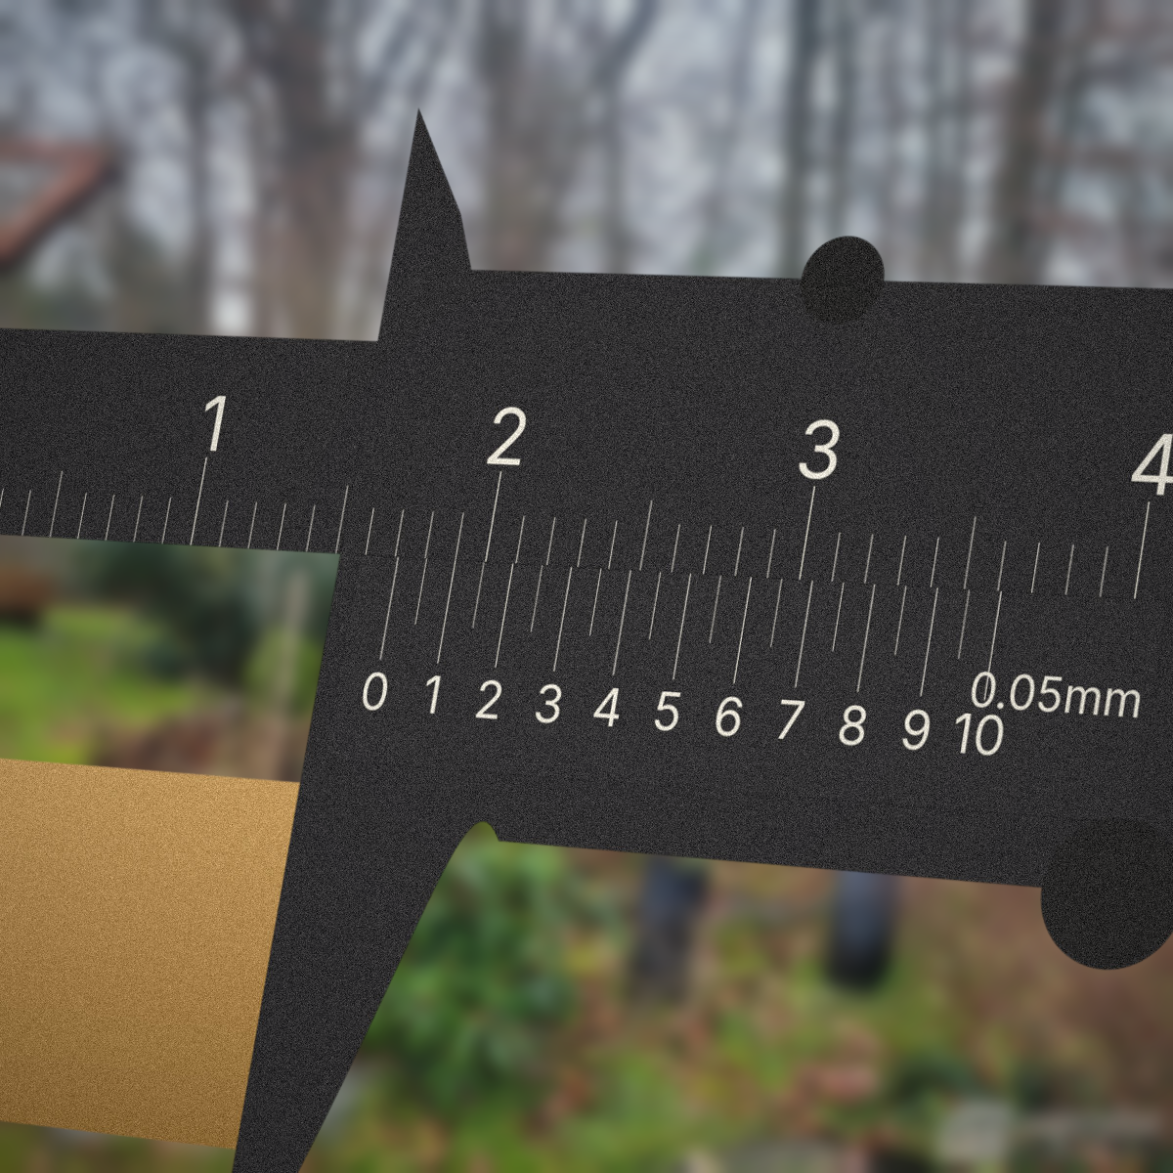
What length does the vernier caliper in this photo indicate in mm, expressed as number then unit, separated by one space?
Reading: 17.10 mm
